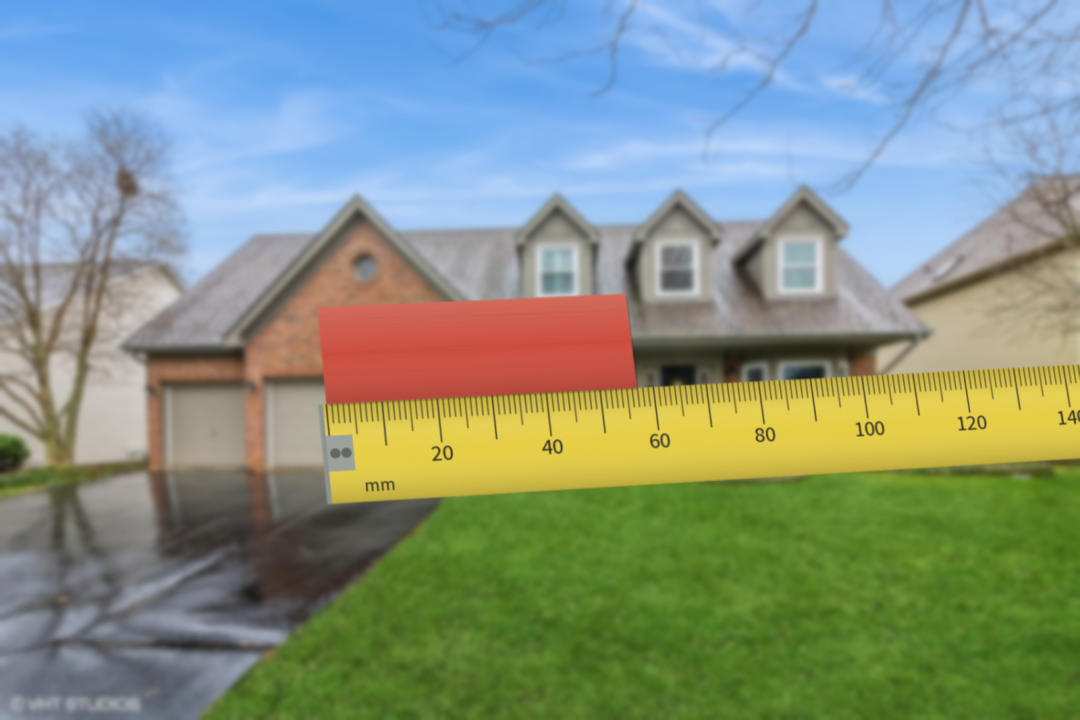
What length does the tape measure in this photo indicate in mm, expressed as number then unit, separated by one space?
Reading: 57 mm
